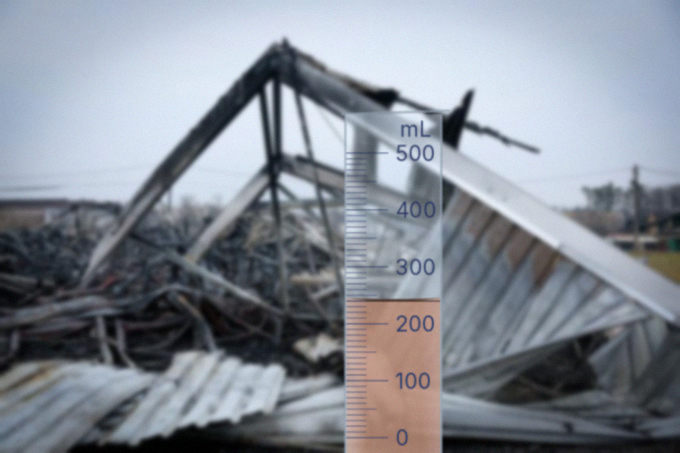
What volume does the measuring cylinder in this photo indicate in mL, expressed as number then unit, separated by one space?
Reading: 240 mL
